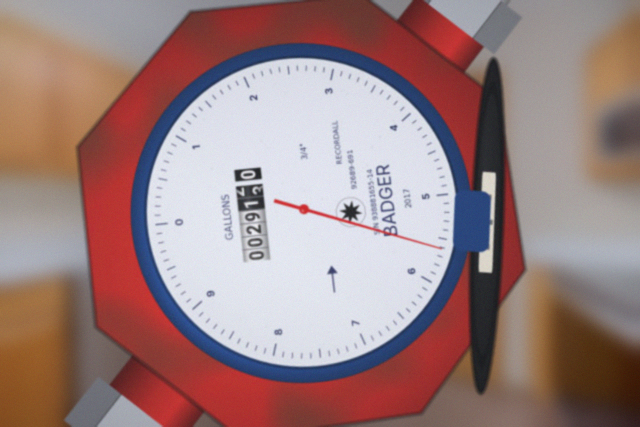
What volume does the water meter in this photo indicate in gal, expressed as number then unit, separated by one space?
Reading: 29125.6 gal
